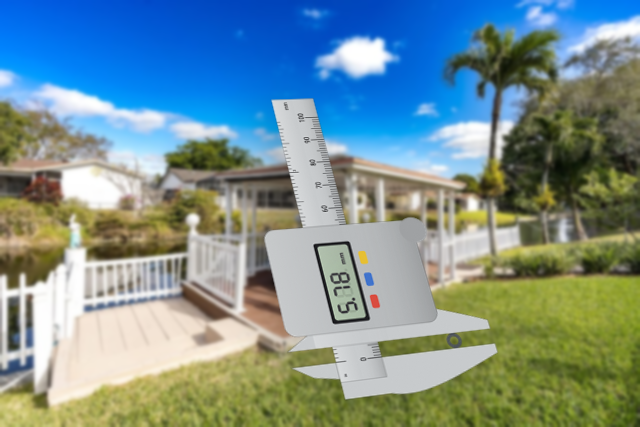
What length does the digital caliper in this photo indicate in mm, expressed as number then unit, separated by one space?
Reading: 5.78 mm
